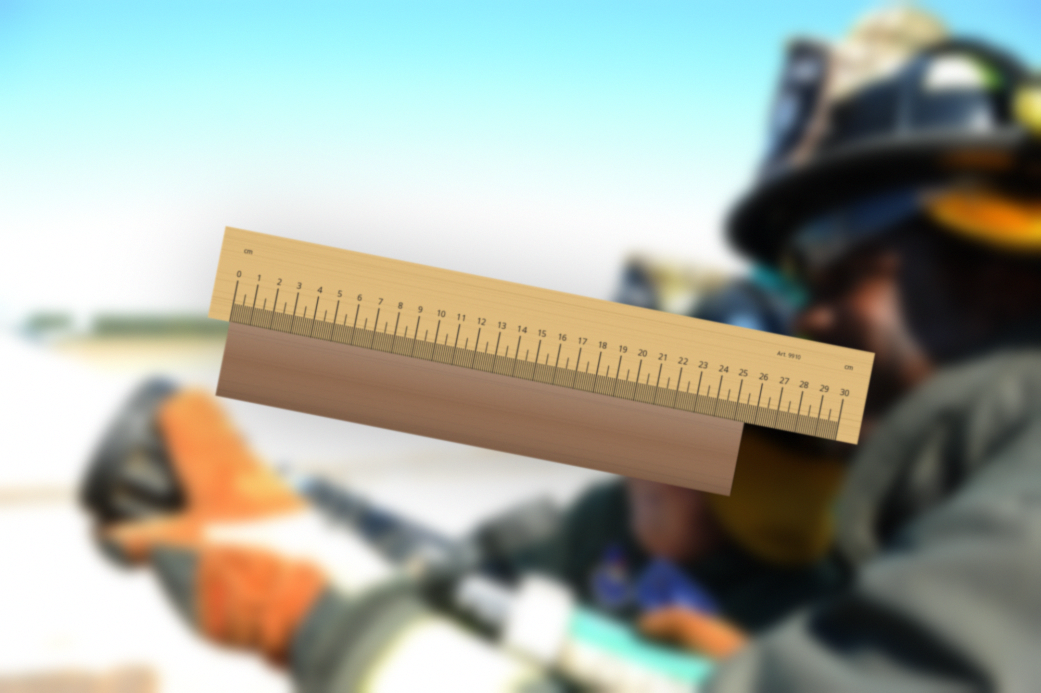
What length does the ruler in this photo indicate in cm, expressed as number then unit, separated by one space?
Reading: 25.5 cm
